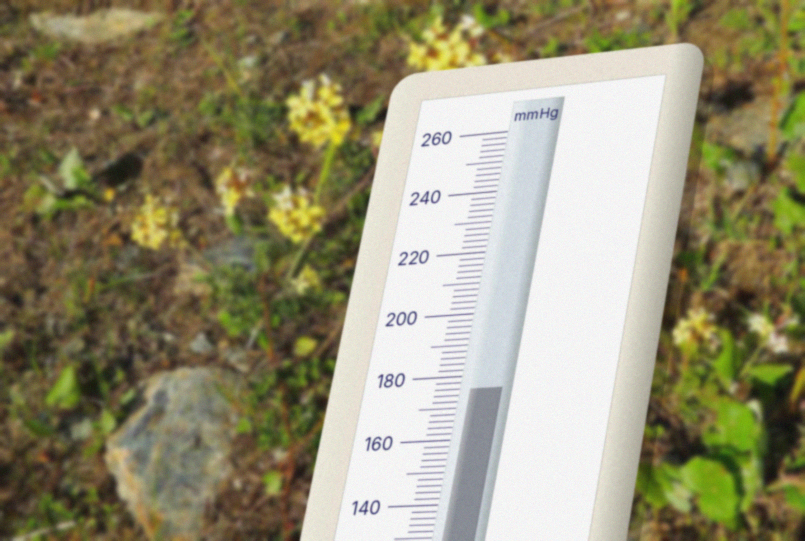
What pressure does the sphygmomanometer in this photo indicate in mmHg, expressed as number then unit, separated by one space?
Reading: 176 mmHg
